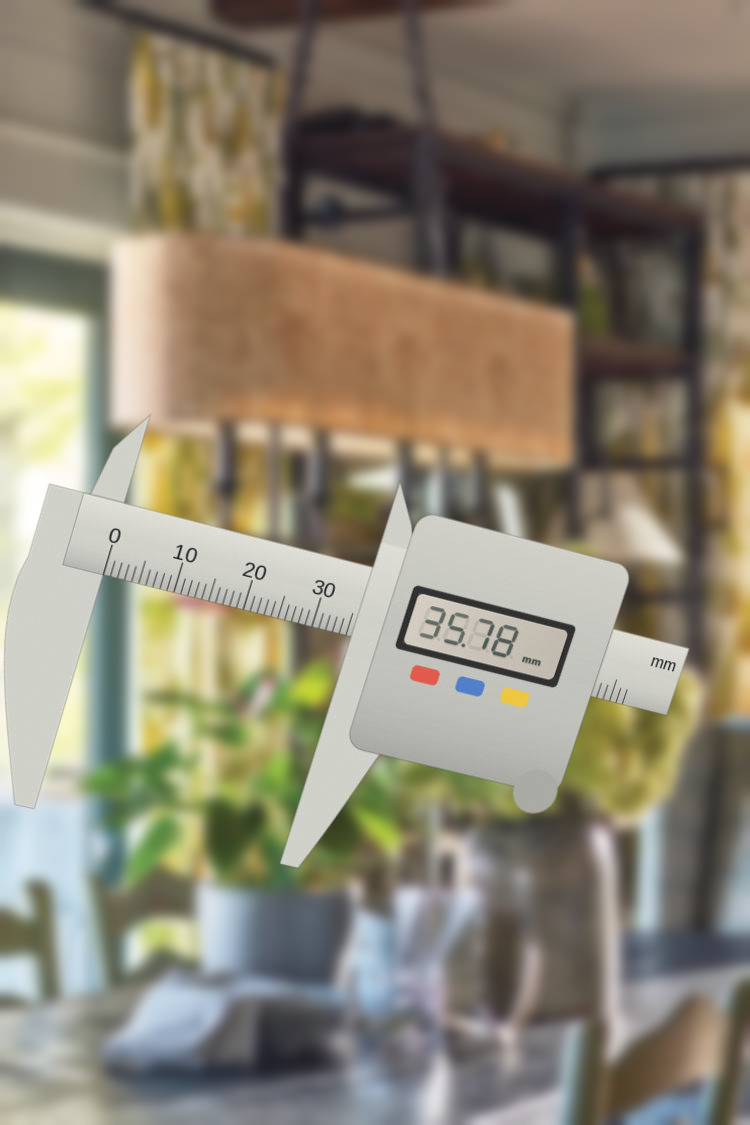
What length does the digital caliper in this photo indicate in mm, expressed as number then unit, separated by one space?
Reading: 35.78 mm
